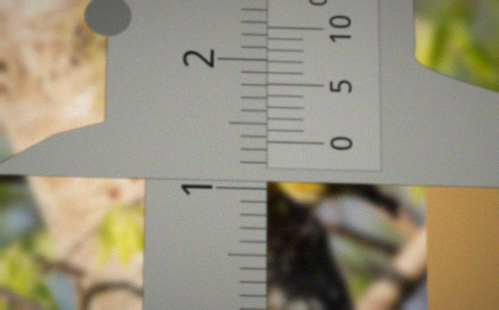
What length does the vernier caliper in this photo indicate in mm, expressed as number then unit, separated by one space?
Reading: 13.6 mm
